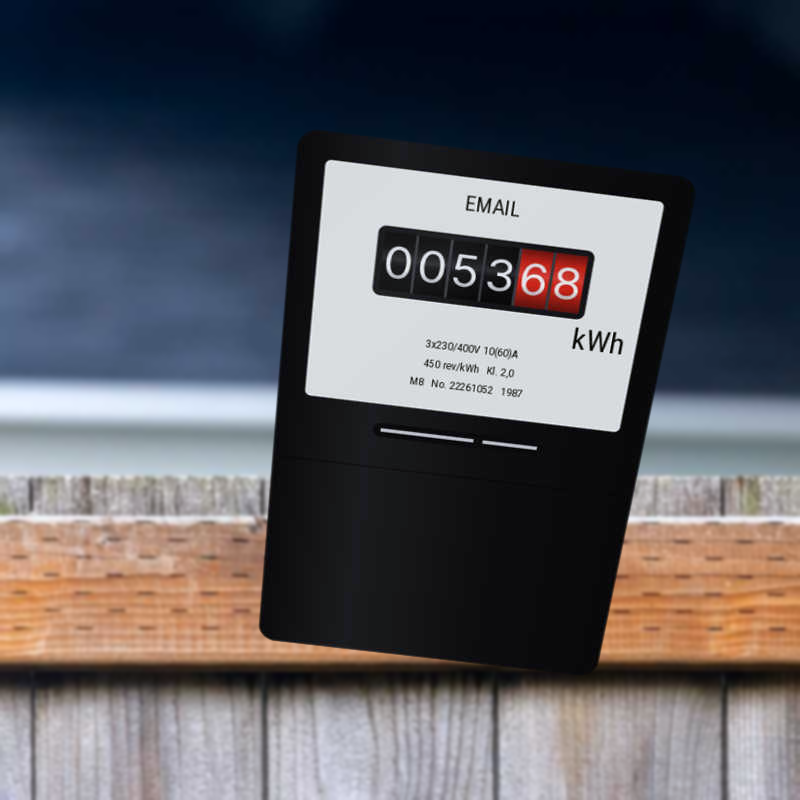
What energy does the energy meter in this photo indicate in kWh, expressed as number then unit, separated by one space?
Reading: 53.68 kWh
